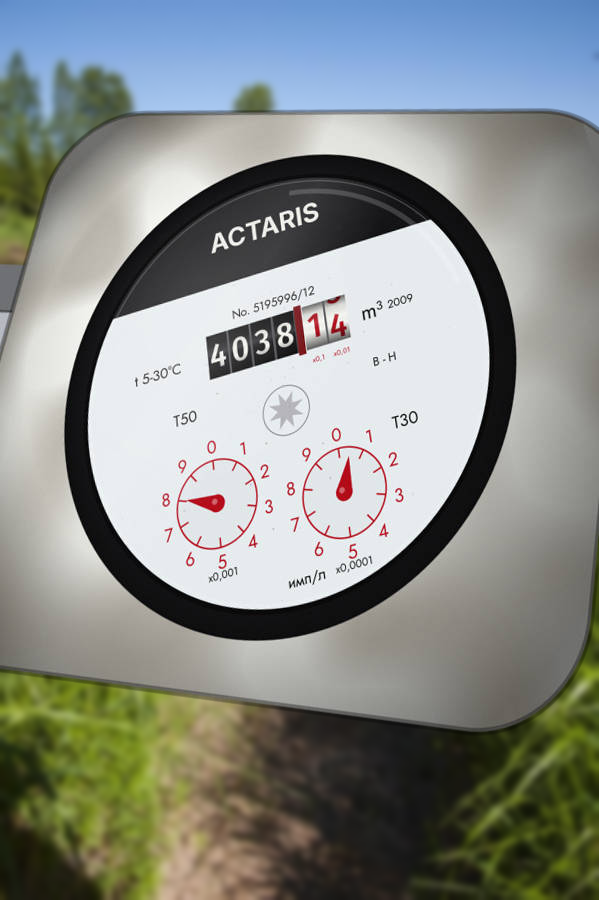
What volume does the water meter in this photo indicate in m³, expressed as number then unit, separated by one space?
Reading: 4038.1380 m³
